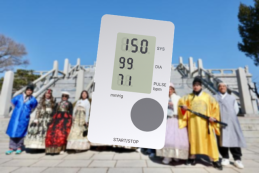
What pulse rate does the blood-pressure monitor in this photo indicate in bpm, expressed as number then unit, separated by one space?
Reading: 71 bpm
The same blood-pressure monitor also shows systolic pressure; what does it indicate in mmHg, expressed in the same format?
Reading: 150 mmHg
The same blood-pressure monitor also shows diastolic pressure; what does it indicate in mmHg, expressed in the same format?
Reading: 99 mmHg
